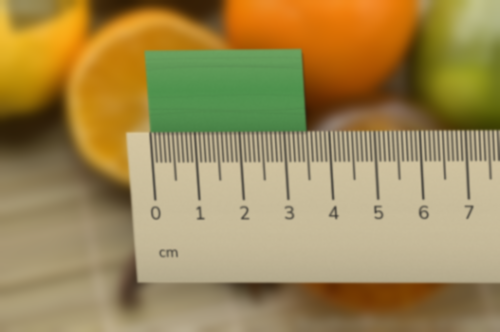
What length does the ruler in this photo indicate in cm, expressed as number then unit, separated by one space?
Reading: 3.5 cm
